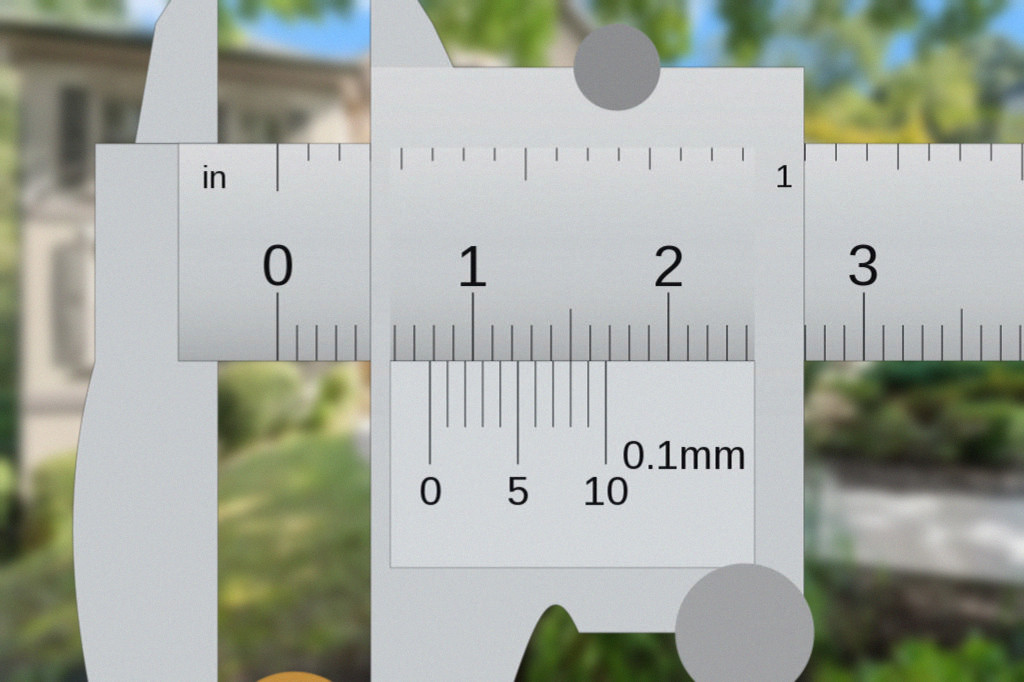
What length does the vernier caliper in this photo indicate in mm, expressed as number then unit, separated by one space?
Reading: 7.8 mm
